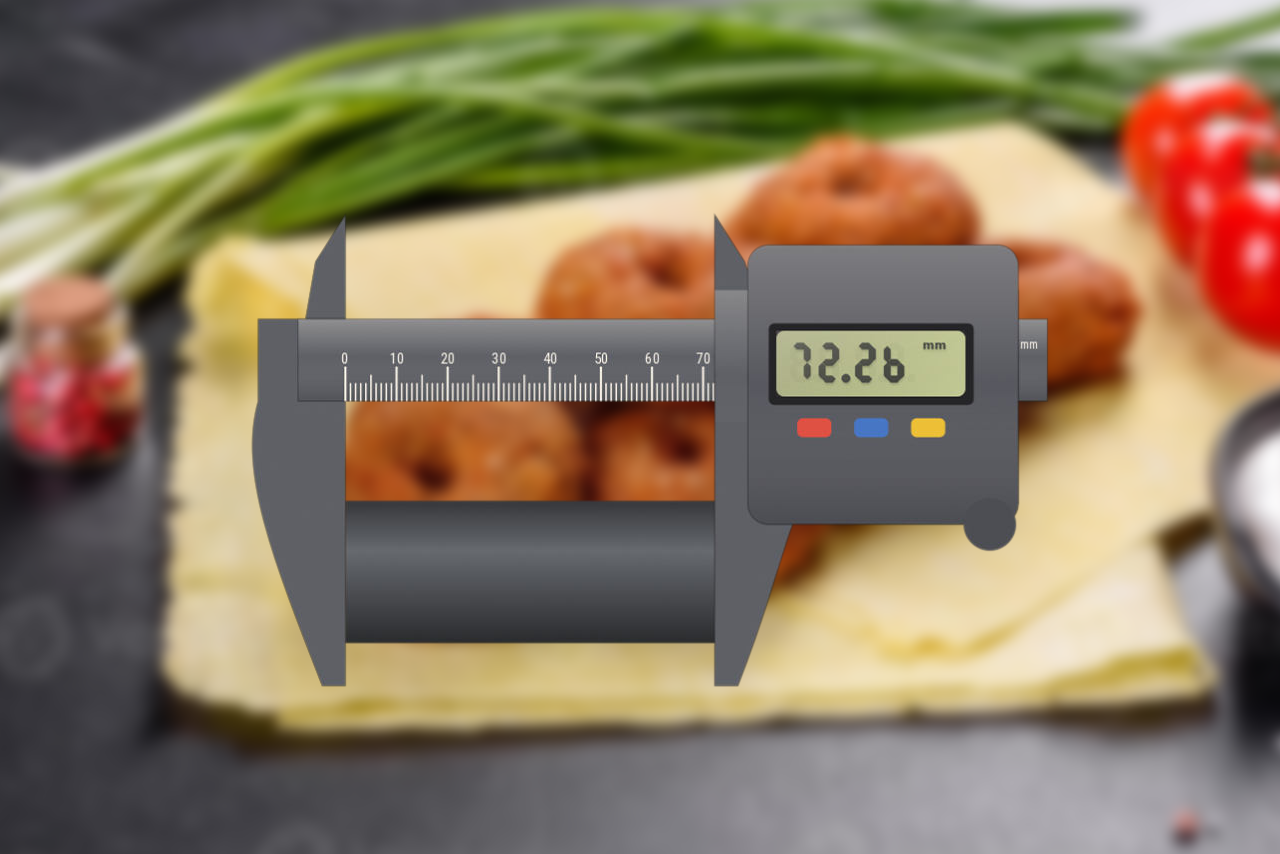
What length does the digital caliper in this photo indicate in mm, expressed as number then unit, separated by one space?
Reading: 72.26 mm
